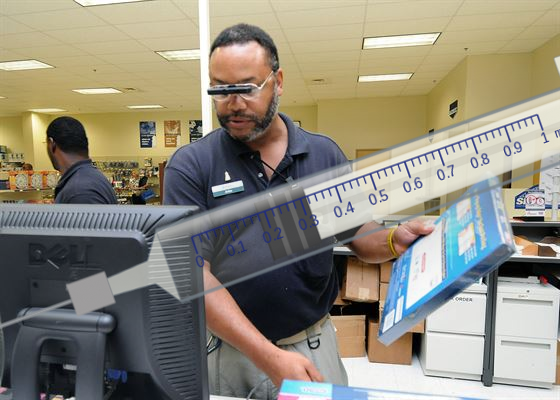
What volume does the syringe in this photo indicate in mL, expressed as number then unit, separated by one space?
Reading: 0.18 mL
